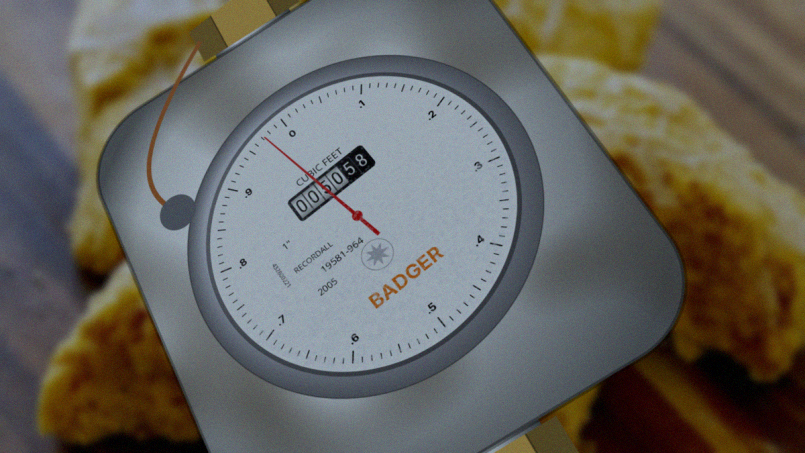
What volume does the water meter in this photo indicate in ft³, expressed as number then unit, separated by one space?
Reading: 5057.97 ft³
